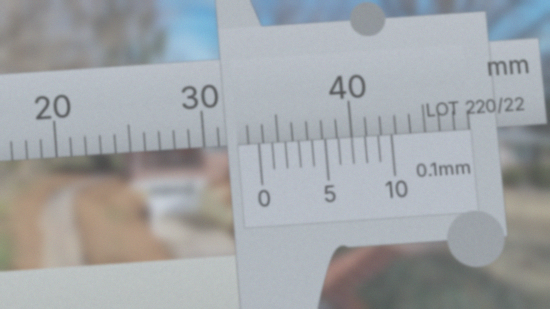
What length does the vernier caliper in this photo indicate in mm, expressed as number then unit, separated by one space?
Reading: 33.7 mm
